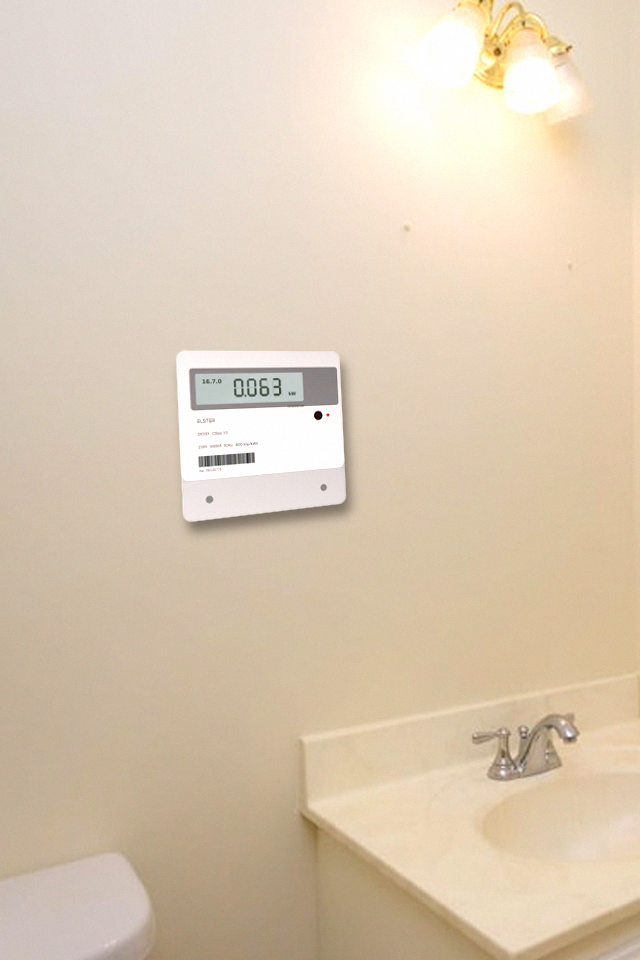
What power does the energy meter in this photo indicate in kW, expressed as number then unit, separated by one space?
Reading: 0.063 kW
